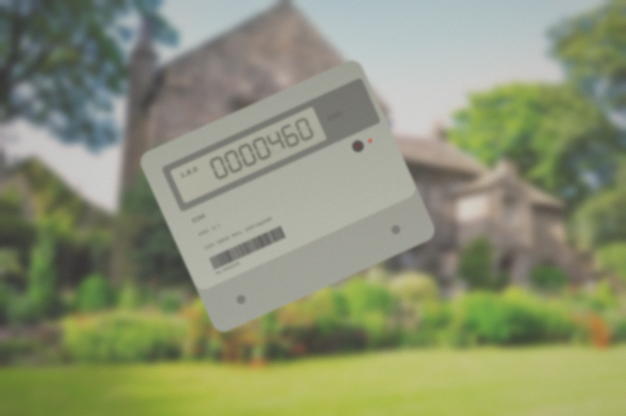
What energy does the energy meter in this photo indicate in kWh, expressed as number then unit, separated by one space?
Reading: 460 kWh
